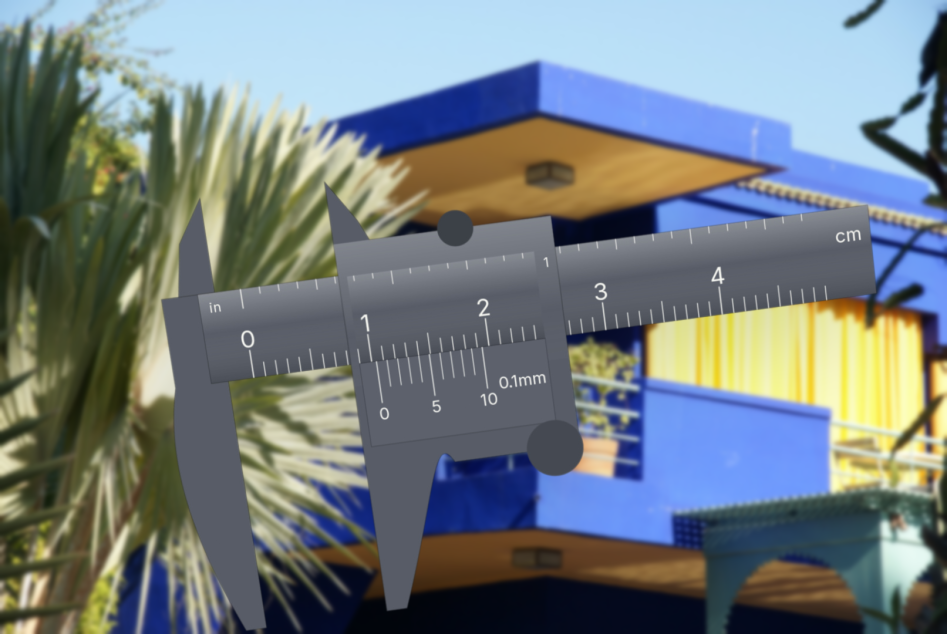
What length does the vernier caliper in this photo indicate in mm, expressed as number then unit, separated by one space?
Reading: 10.4 mm
